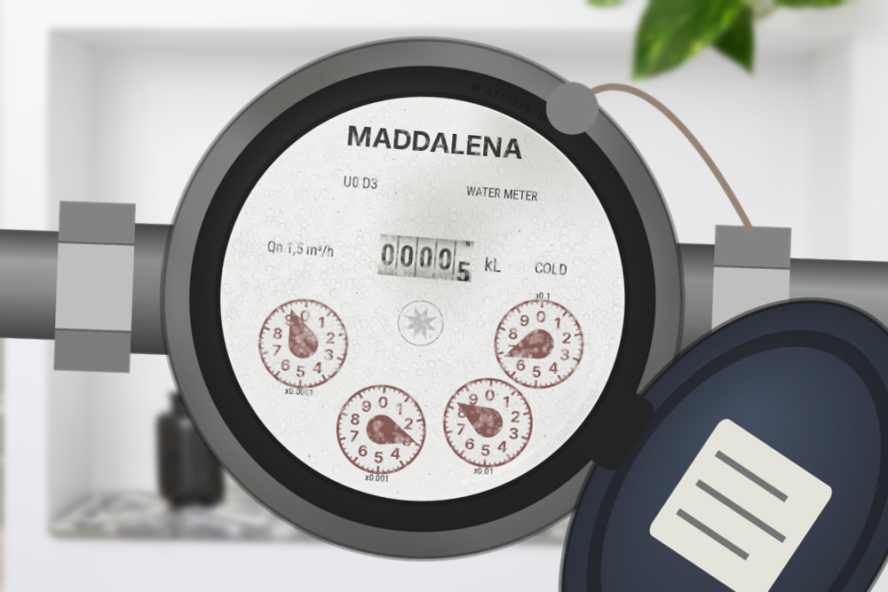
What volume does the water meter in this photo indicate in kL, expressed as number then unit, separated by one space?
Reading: 4.6829 kL
